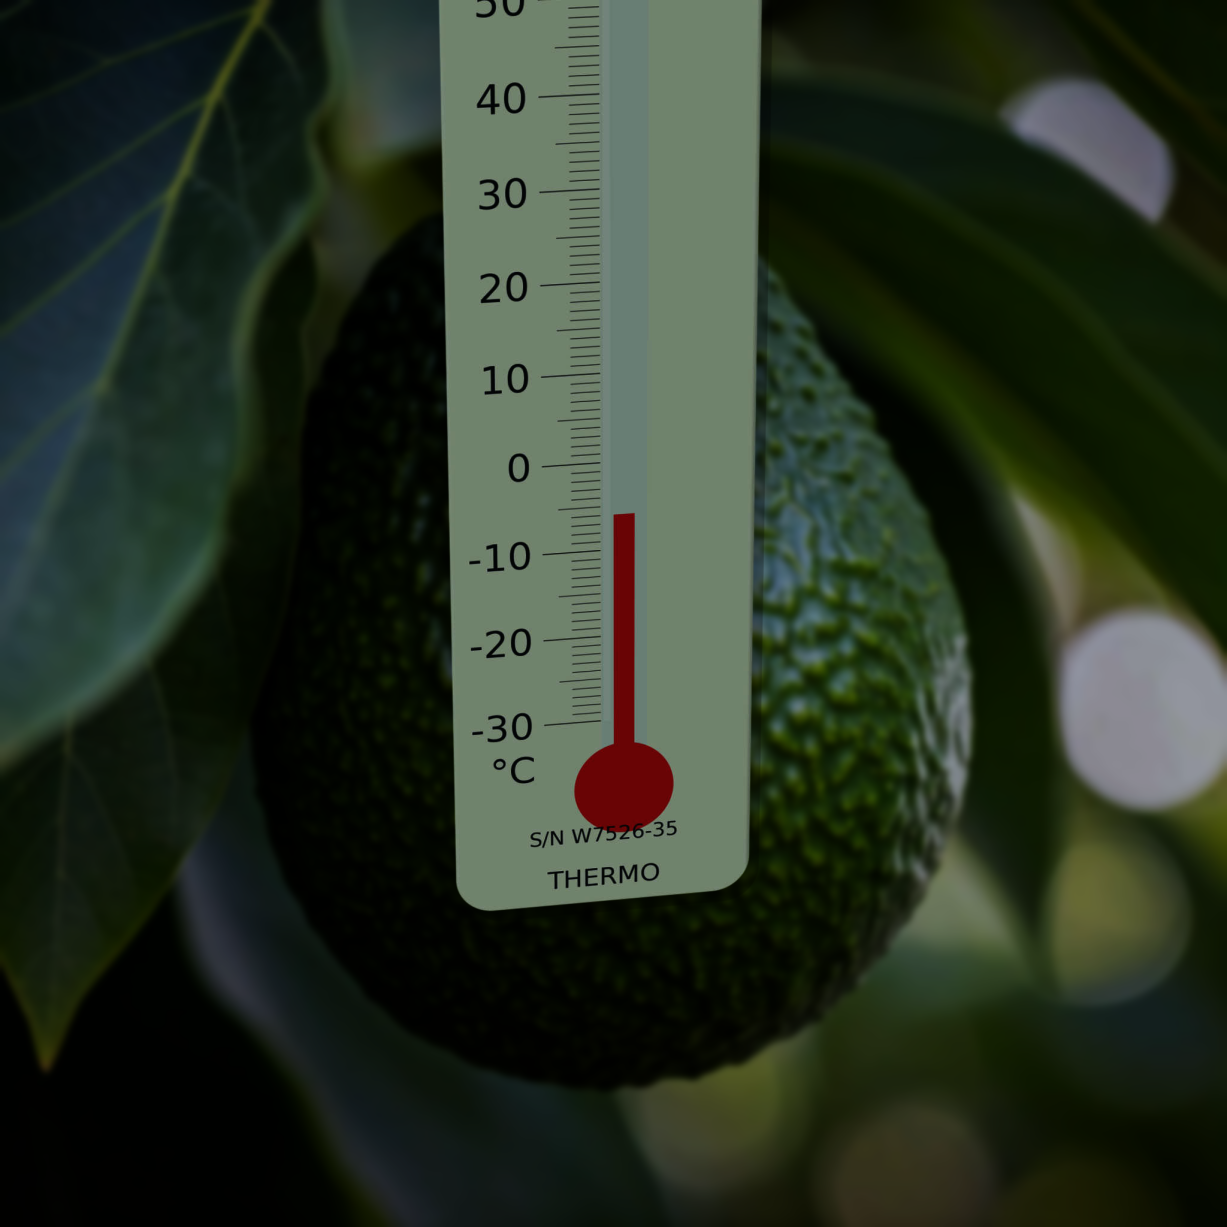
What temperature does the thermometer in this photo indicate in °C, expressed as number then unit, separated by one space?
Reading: -6 °C
